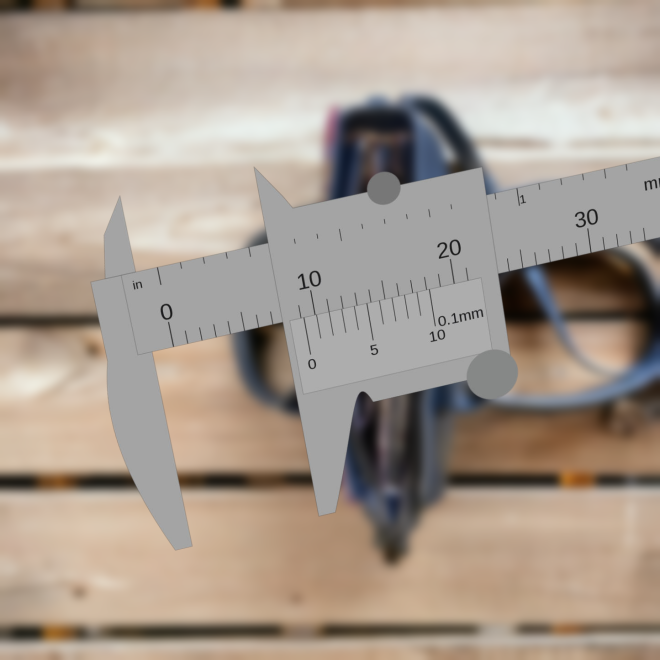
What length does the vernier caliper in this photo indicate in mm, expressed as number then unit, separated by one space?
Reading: 9.2 mm
